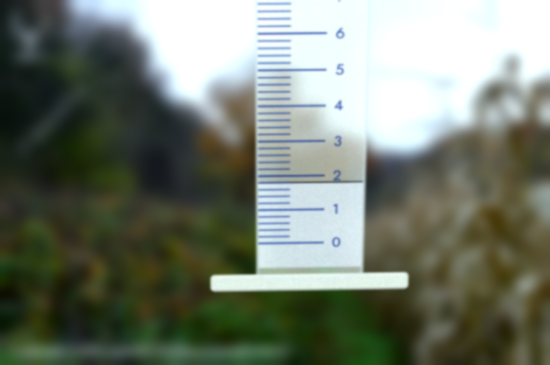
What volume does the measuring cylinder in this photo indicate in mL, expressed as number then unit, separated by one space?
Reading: 1.8 mL
